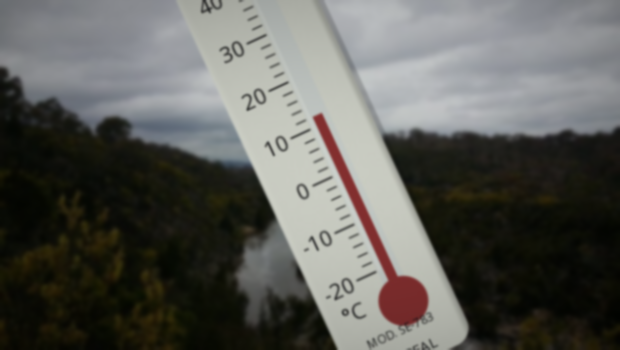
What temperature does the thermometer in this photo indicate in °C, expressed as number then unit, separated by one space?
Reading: 12 °C
